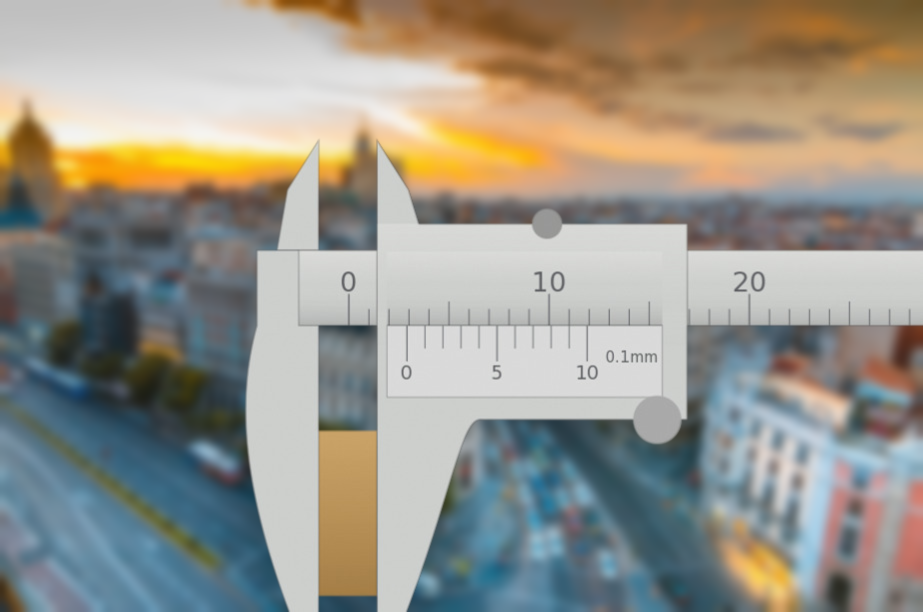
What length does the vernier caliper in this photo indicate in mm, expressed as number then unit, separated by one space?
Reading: 2.9 mm
